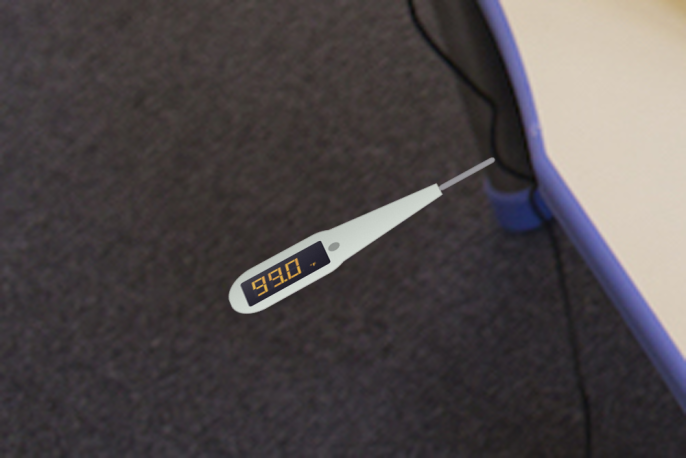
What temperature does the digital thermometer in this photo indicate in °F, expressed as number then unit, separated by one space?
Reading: 99.0 °F
